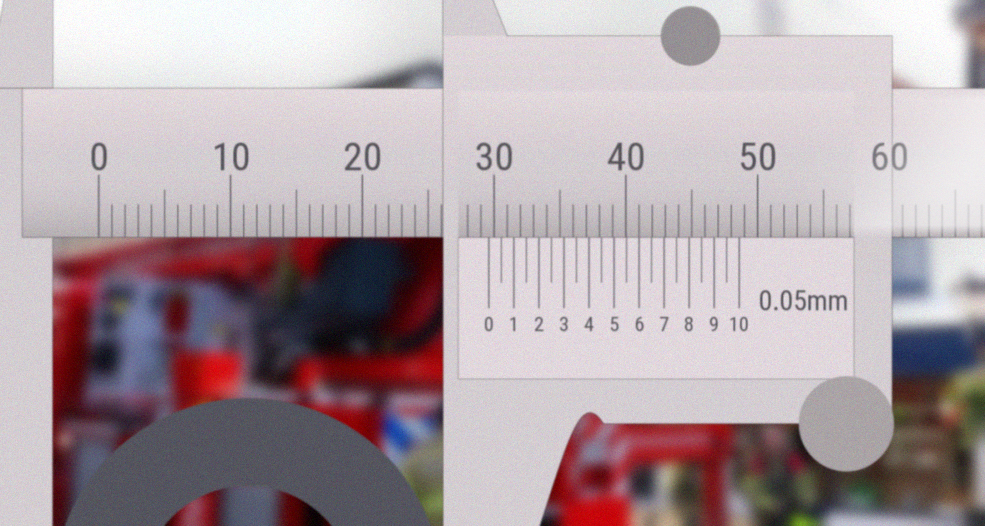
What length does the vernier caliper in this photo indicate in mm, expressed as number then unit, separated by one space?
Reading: 29.6 mm
